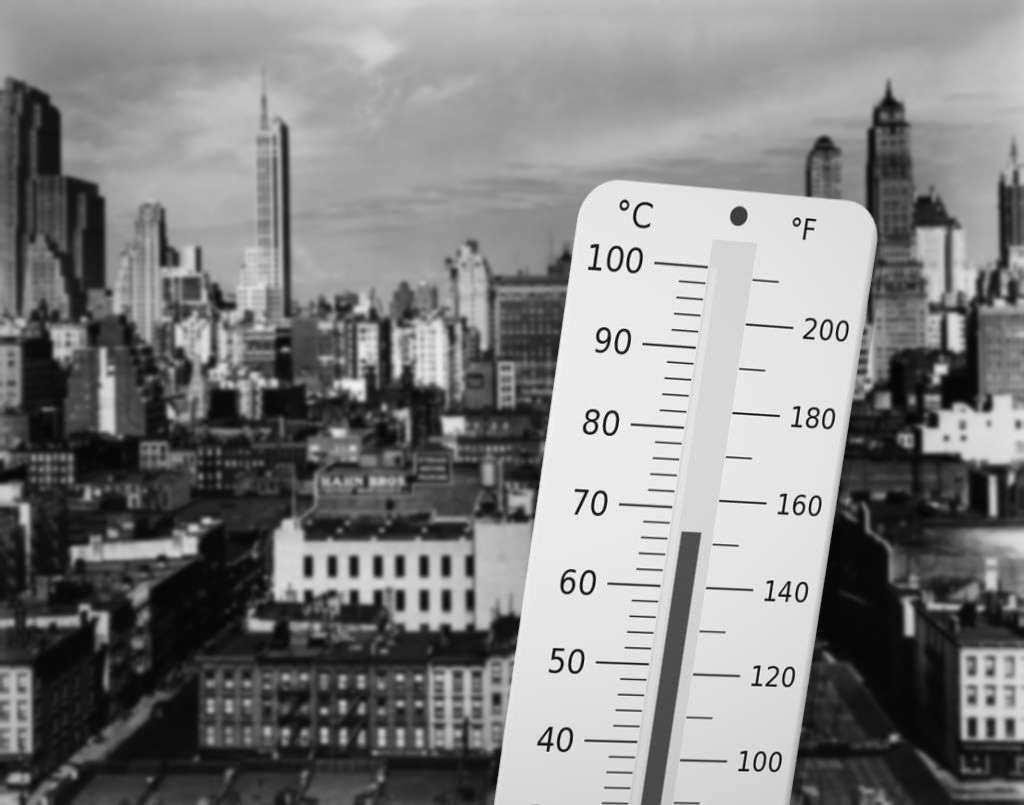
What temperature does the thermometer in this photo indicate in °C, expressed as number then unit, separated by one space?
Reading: 67 °C
